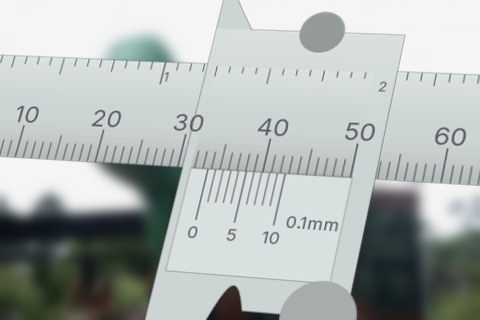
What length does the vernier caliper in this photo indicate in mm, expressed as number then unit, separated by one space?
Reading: 33.6 mm
